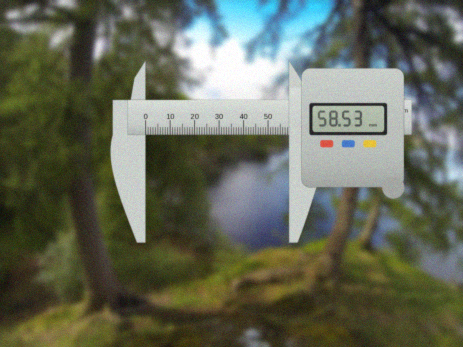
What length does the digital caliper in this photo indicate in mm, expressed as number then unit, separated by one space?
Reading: 58.53 mm
